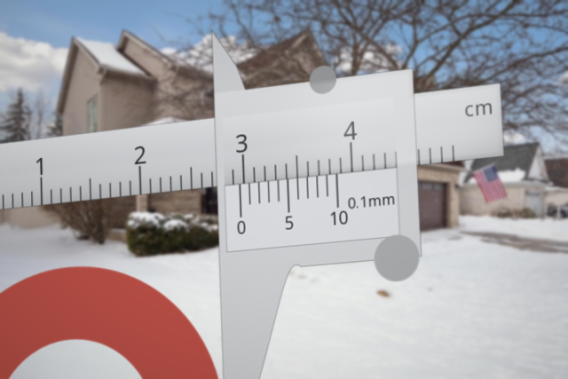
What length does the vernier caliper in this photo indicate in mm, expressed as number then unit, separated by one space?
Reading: 29.6 mm
